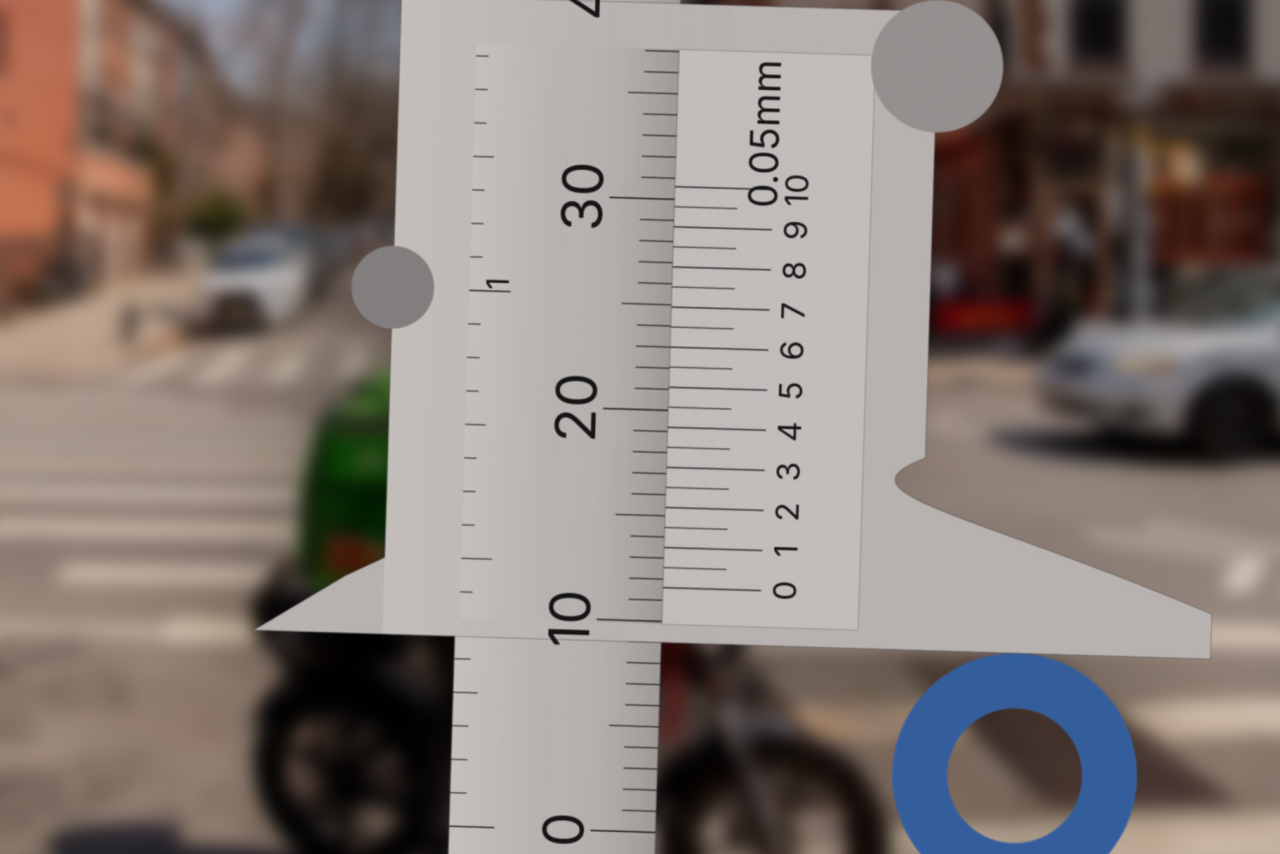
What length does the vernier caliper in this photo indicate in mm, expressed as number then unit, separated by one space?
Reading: 11.6 mm
